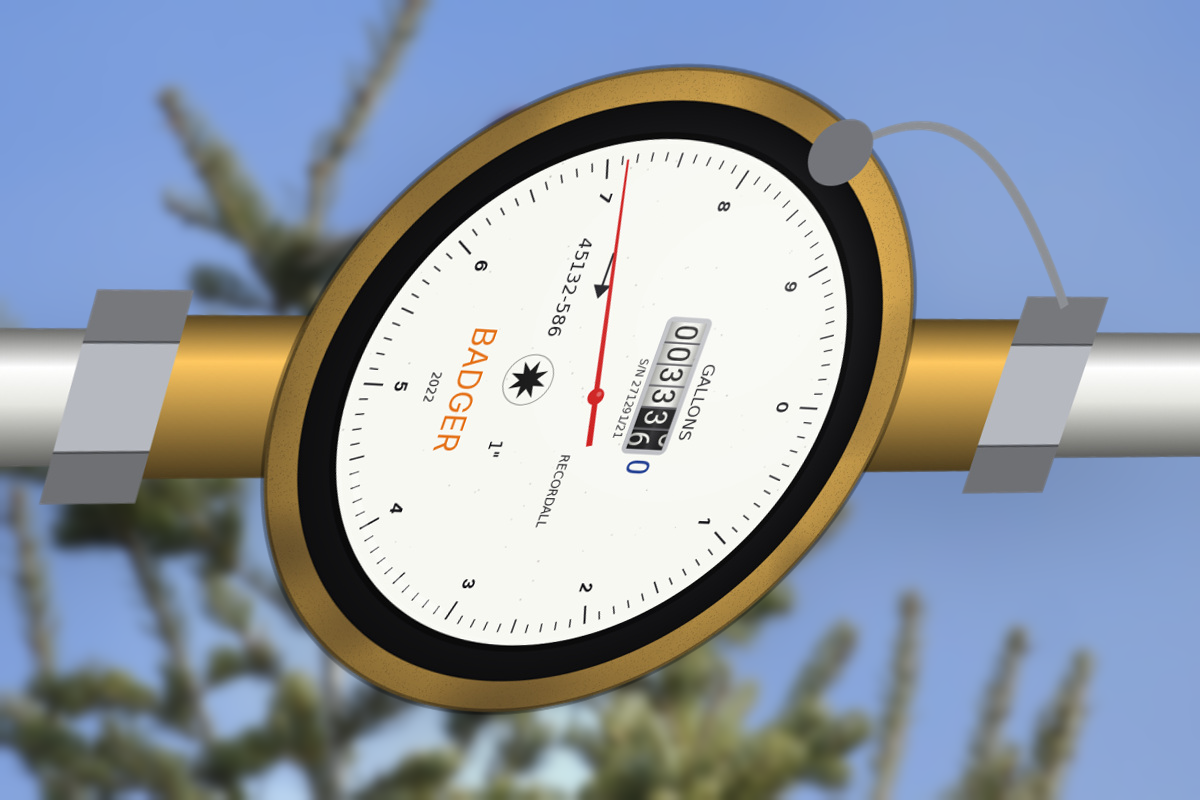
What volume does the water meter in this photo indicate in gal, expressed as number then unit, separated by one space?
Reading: 33357.1 gal
